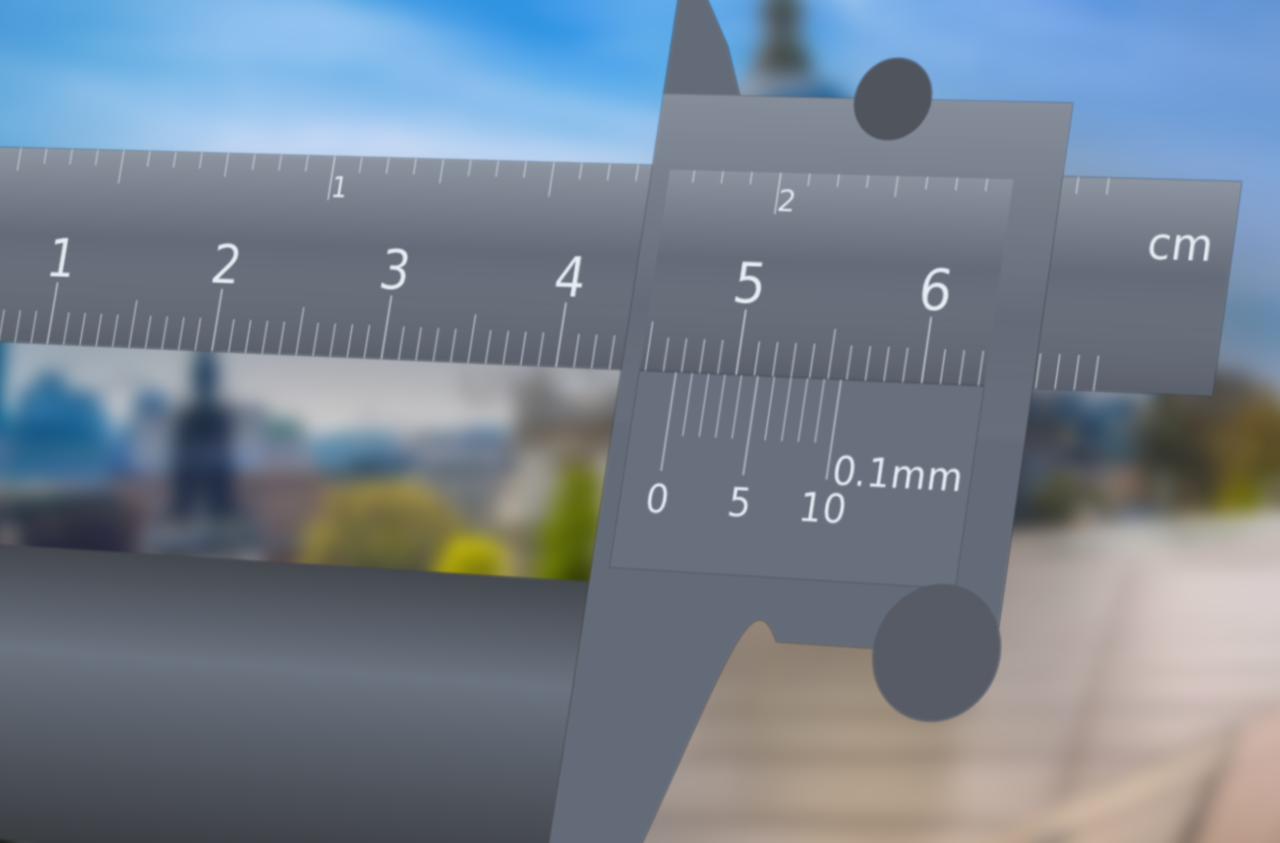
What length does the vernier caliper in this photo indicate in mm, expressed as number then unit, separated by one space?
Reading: 46.7 mm
